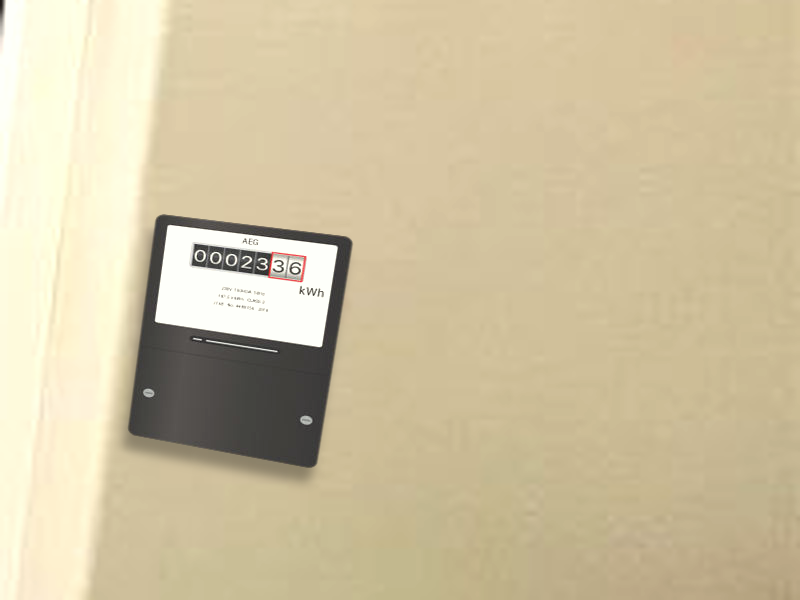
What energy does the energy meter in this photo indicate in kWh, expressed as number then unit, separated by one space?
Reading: 23.36 kWh
